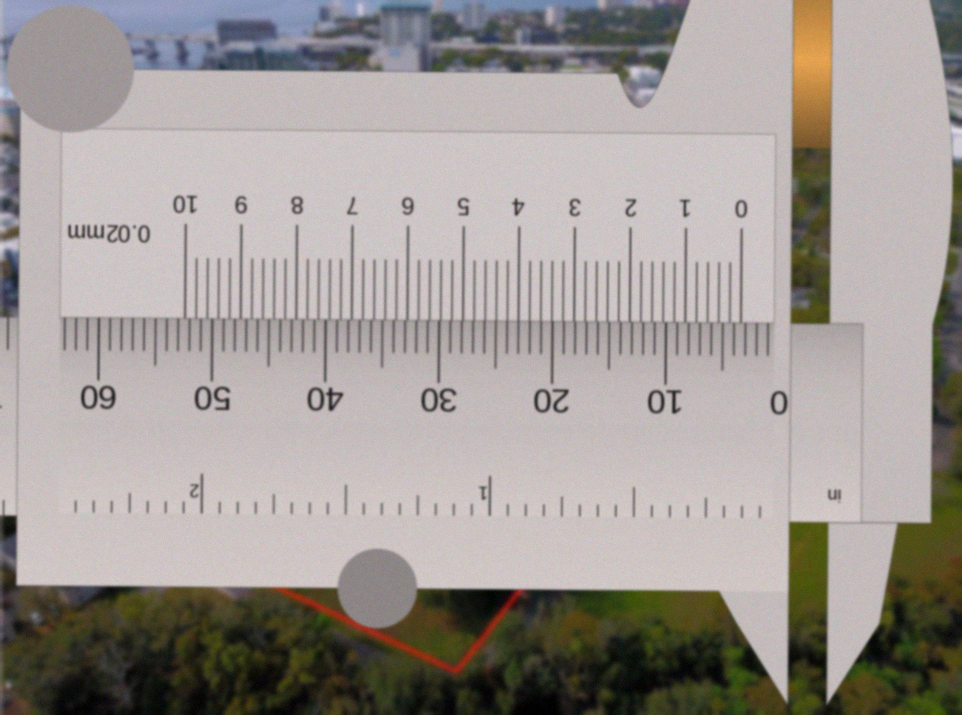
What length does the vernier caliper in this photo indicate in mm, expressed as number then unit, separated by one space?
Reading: 3.4 mm
